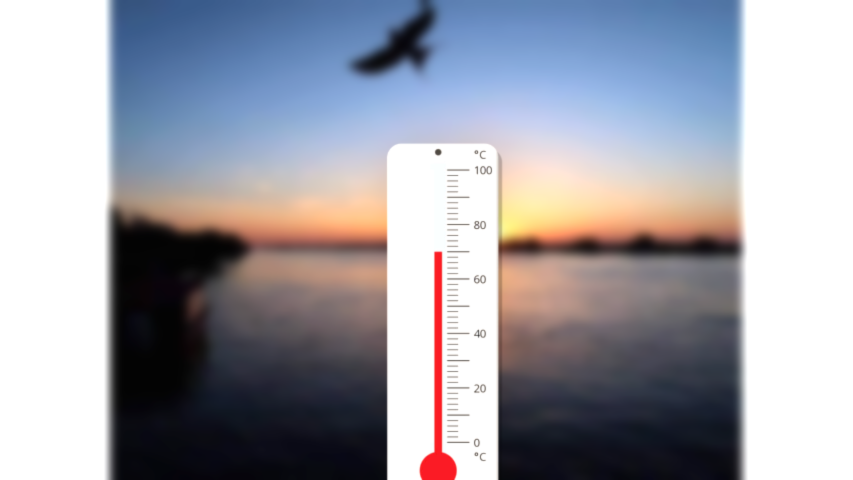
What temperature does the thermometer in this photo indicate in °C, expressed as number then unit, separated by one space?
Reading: 70 °C
